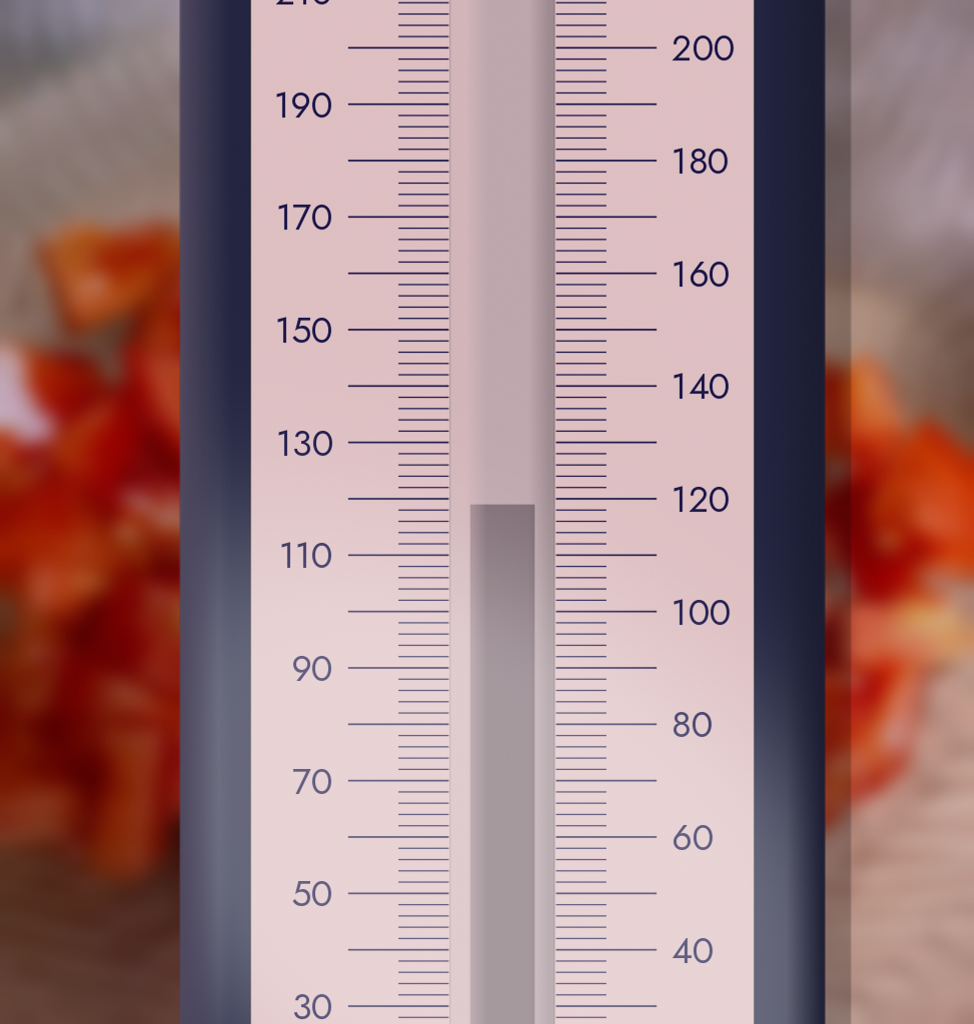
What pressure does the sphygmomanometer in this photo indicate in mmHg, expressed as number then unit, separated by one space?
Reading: 119 mmHg
